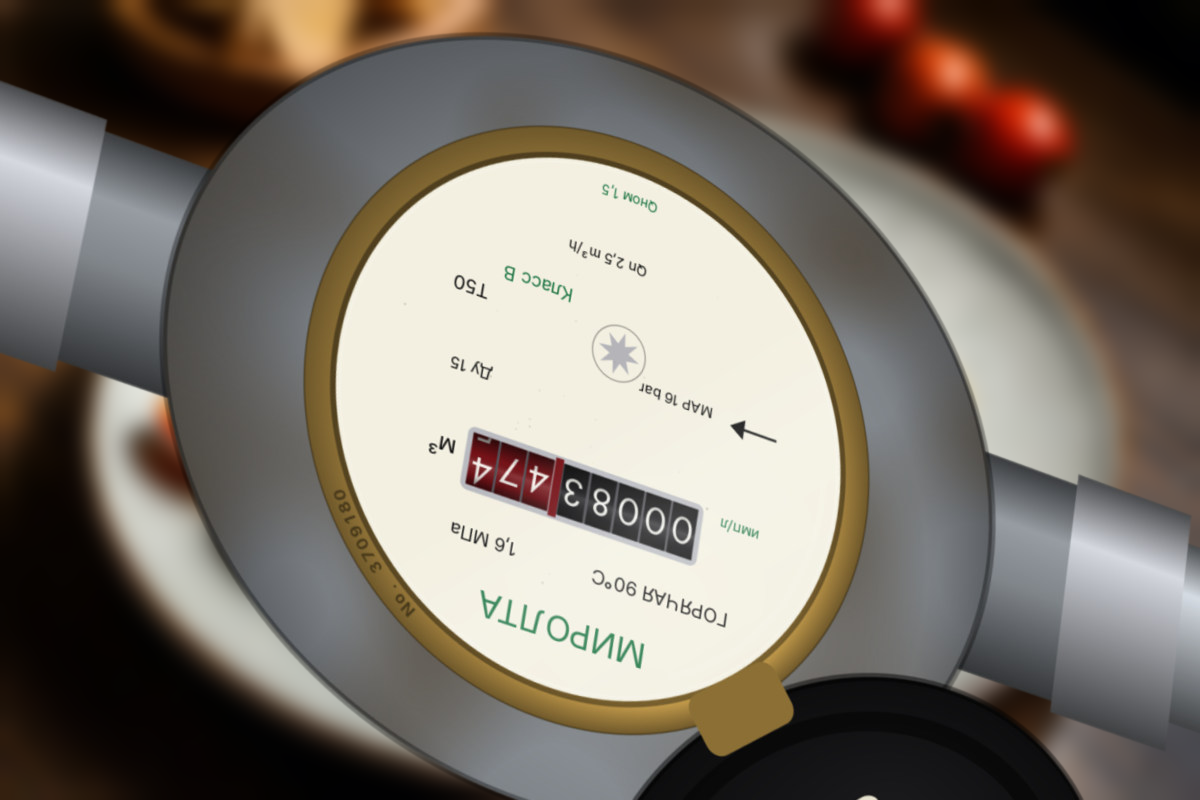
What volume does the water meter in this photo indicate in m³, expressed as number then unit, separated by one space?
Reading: 83.474 m³
